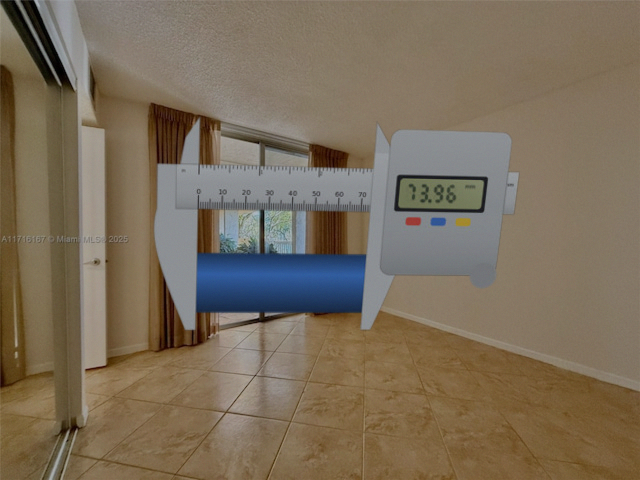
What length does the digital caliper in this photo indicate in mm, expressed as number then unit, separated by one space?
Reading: 73.96 mm
